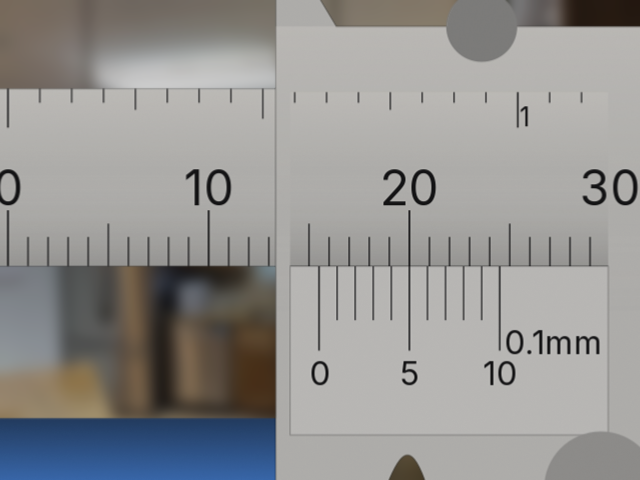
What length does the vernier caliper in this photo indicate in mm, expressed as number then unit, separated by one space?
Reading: 15.5 mm
